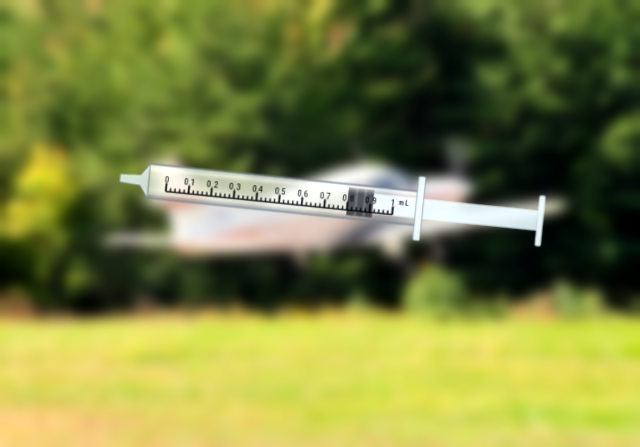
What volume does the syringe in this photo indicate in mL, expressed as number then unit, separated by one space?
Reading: 0.8 mL
